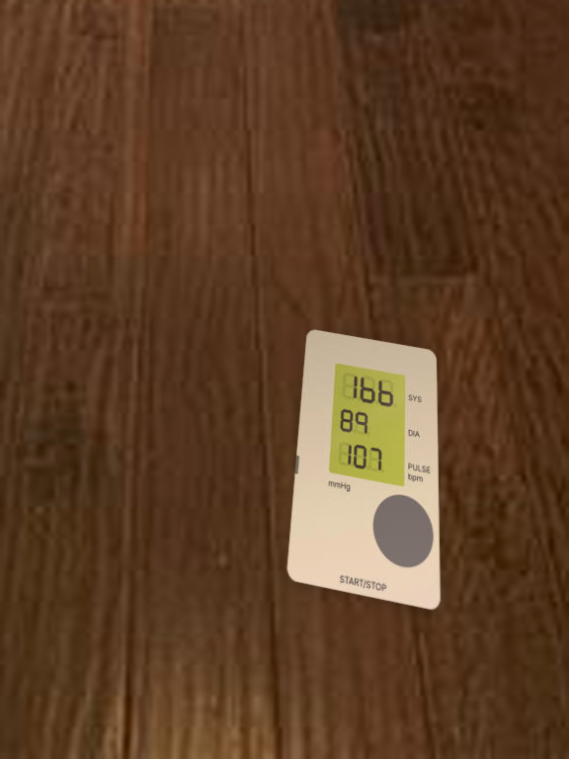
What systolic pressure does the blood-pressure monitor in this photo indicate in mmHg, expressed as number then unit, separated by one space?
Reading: 166 mmHg
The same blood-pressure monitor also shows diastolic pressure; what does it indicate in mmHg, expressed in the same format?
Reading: 89 mmHg
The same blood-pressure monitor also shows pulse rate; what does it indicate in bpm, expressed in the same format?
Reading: 107 bpm
